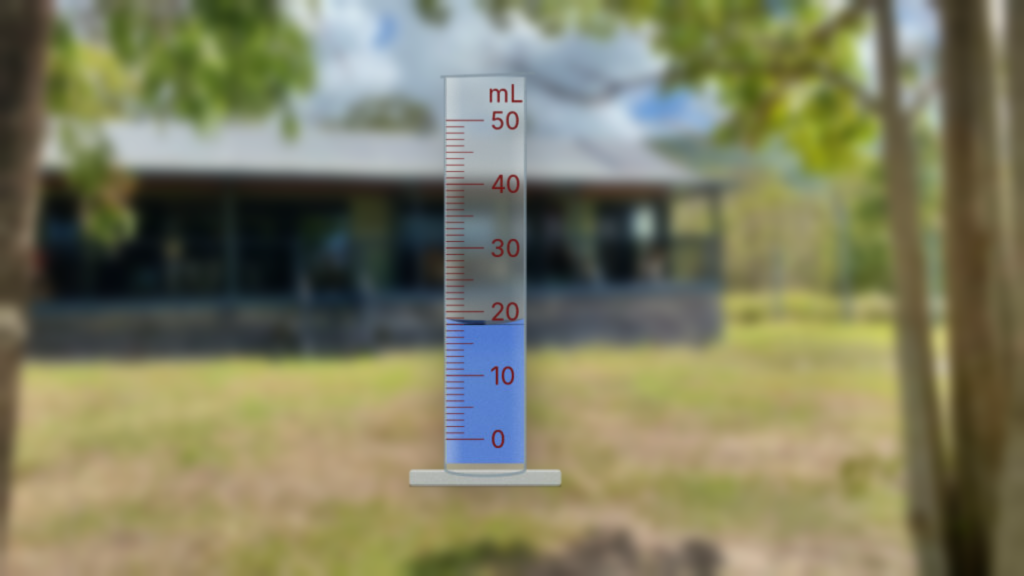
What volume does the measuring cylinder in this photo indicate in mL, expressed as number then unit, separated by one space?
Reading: 18 mL
